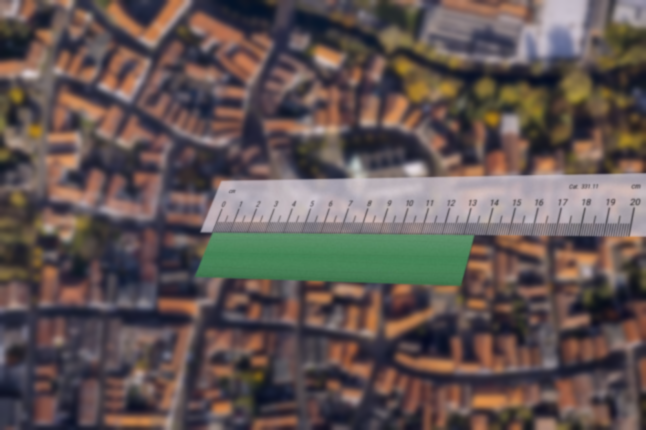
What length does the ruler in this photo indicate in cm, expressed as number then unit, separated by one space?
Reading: 13.5 cm
